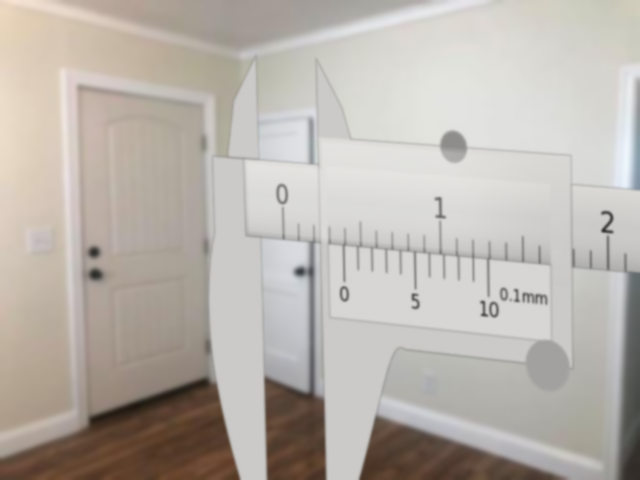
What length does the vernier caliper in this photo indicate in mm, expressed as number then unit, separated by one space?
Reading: 3.9 mm
